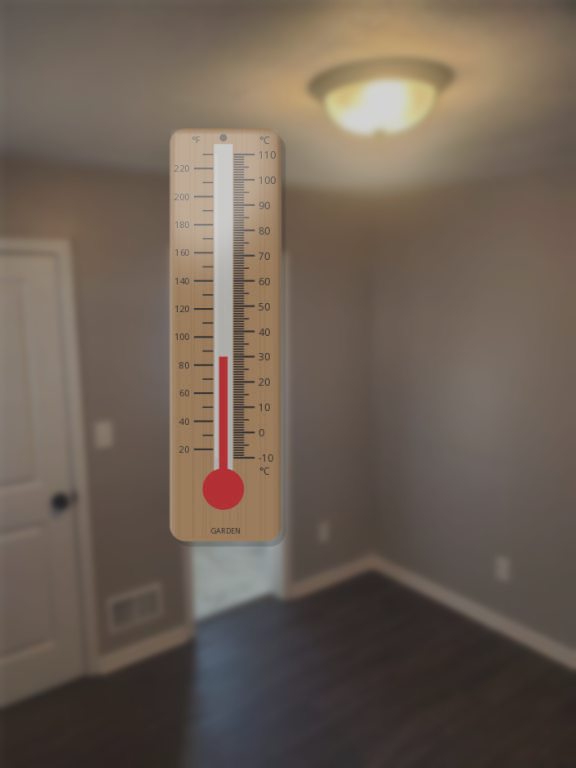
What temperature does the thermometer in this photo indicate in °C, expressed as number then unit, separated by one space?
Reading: 30 °C
